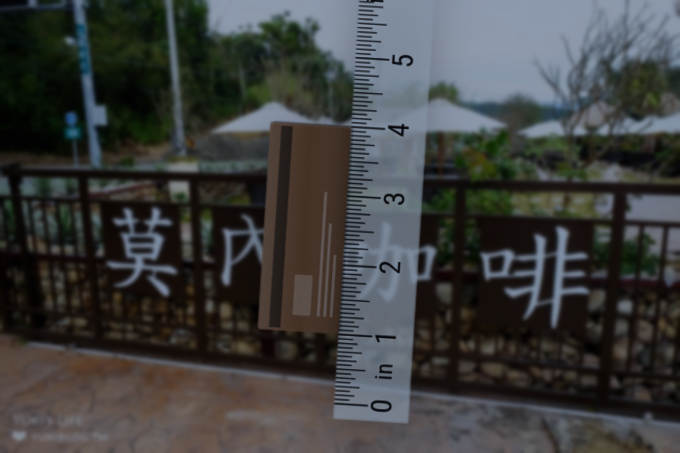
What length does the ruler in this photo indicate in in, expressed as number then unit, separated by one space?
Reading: 3 in
